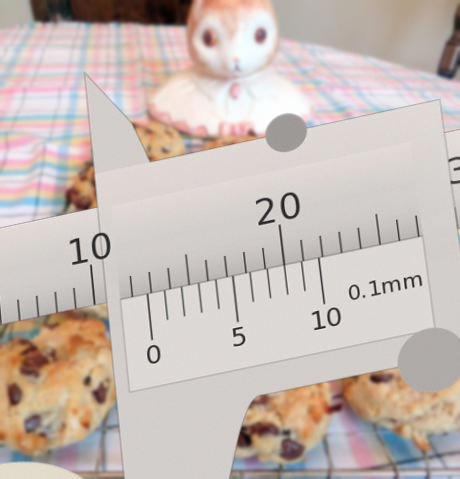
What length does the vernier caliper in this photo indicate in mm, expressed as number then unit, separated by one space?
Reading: 12.8 mm
